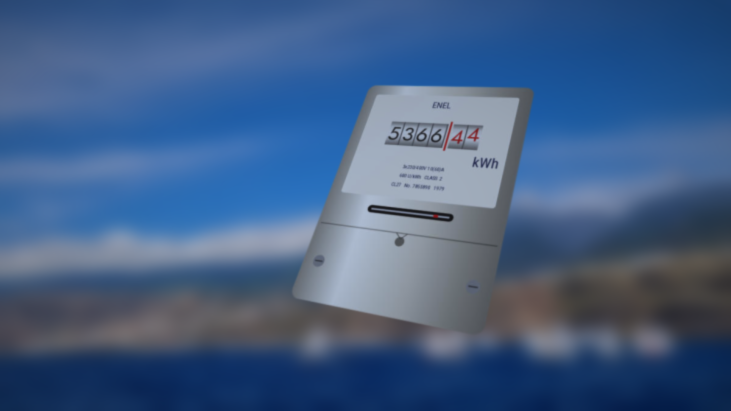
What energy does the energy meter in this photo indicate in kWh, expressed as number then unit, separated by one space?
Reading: 5366.44 kWh
